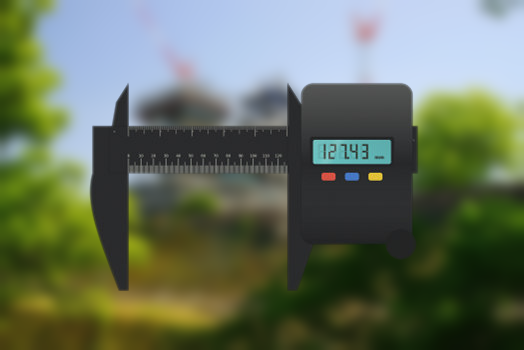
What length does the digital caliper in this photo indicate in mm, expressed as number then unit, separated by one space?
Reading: 127.43 mm
